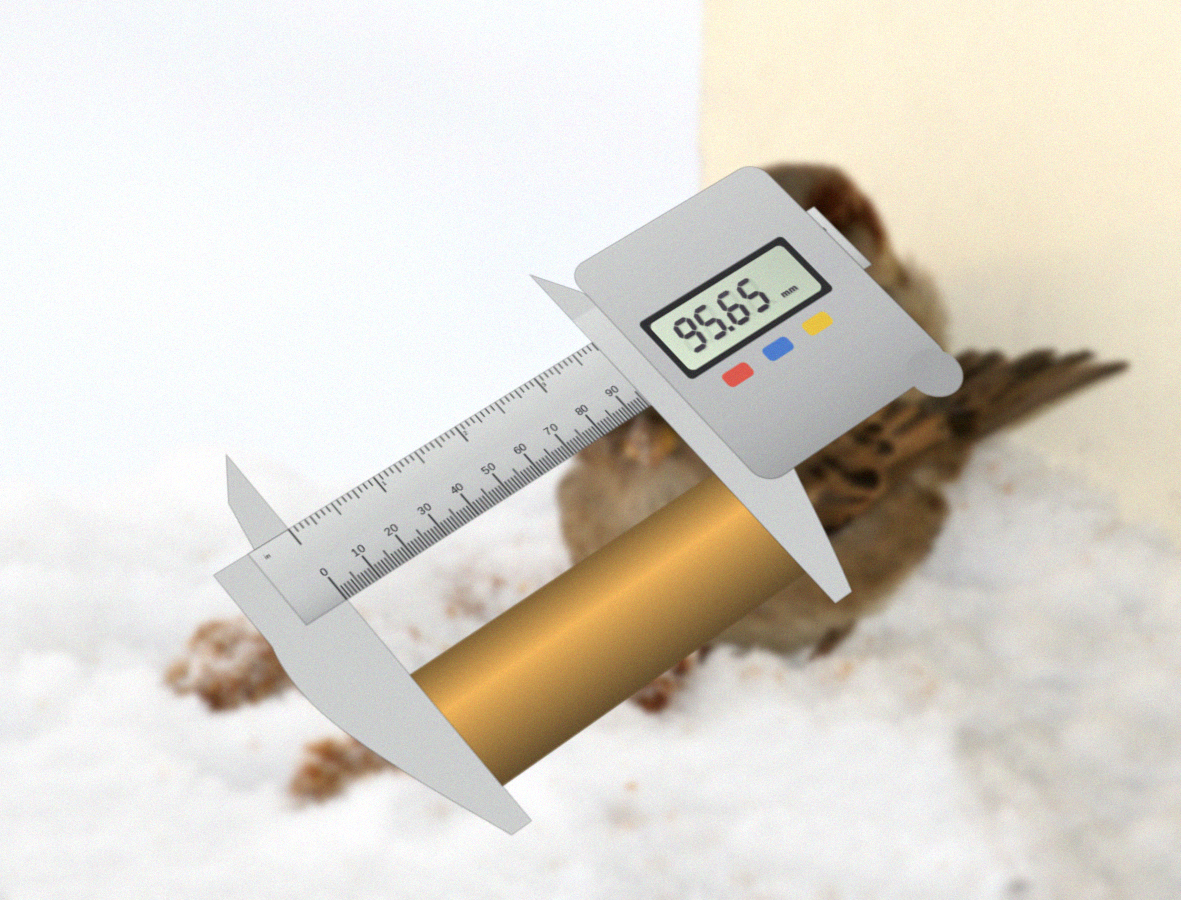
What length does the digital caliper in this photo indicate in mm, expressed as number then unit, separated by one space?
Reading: 95.65 mm
